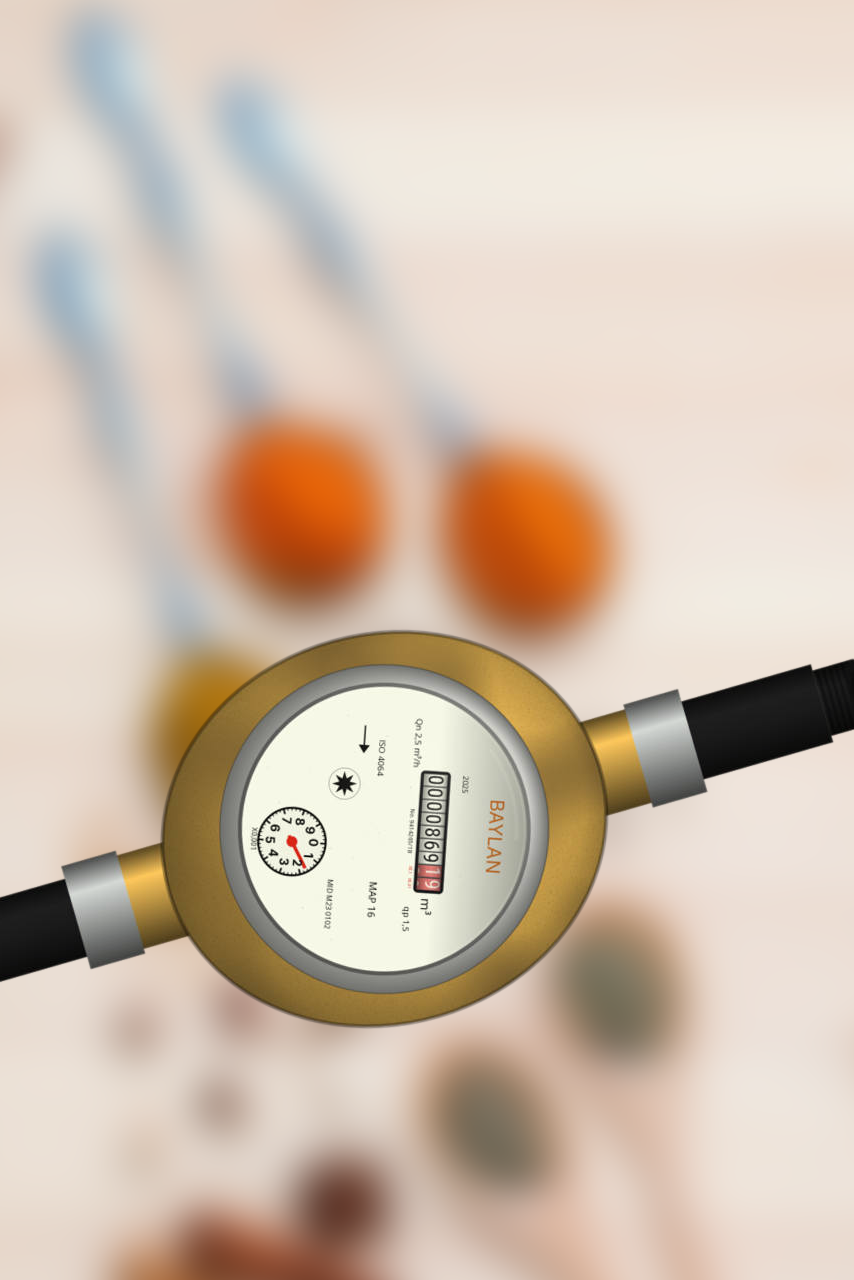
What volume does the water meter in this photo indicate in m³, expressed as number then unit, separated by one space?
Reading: 869.191 m³
